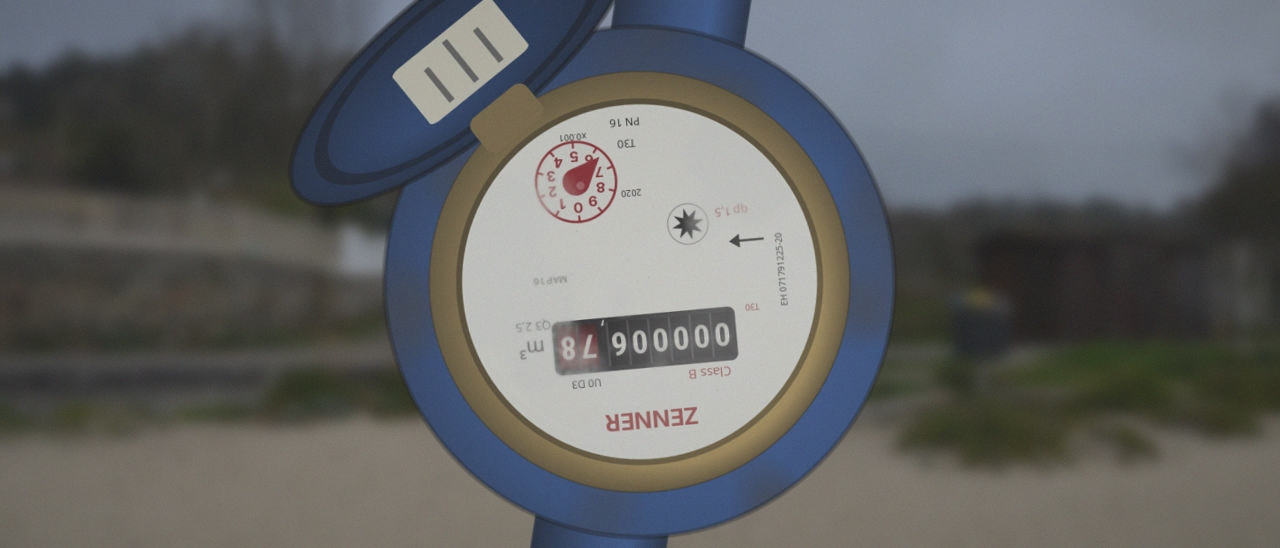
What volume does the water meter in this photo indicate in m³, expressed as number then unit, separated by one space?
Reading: 6.786 m³
